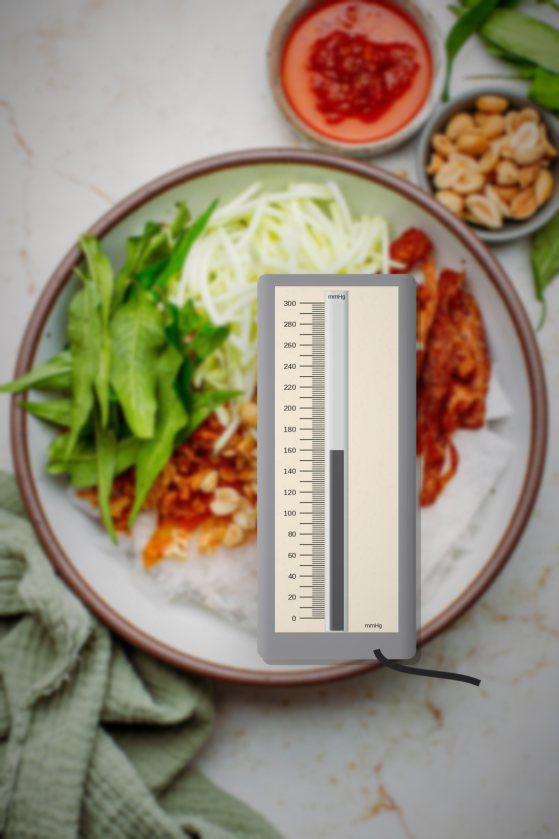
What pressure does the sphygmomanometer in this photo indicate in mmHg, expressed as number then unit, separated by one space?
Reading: 160 mmHg
